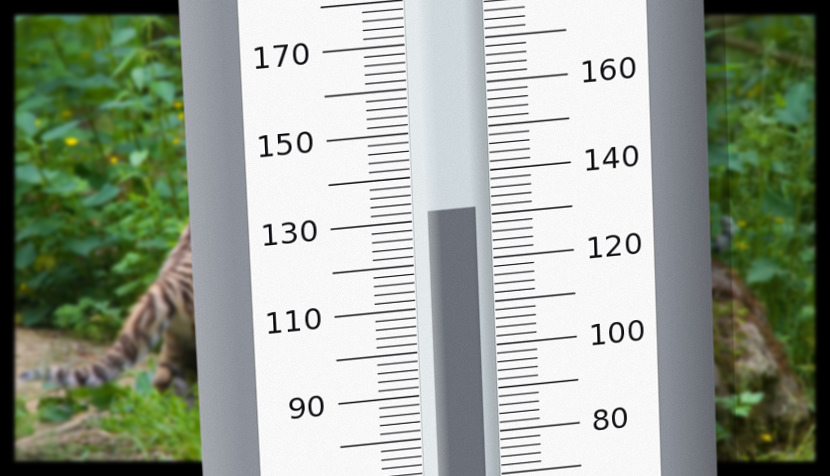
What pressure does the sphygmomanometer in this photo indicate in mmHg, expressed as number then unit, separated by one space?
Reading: 132 mmHg
